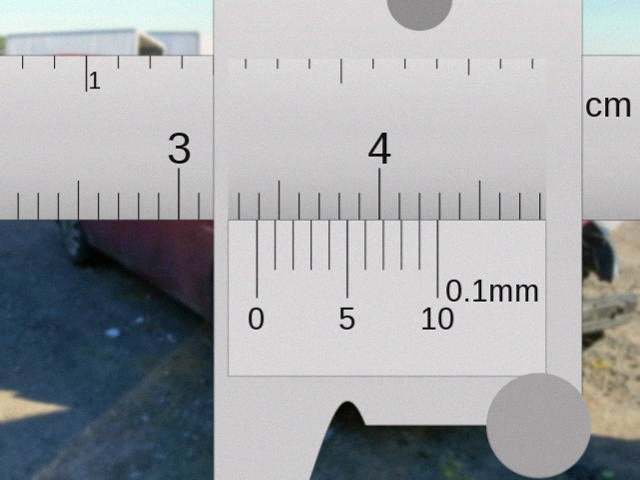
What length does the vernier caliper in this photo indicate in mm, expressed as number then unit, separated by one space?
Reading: 33.9 mm
